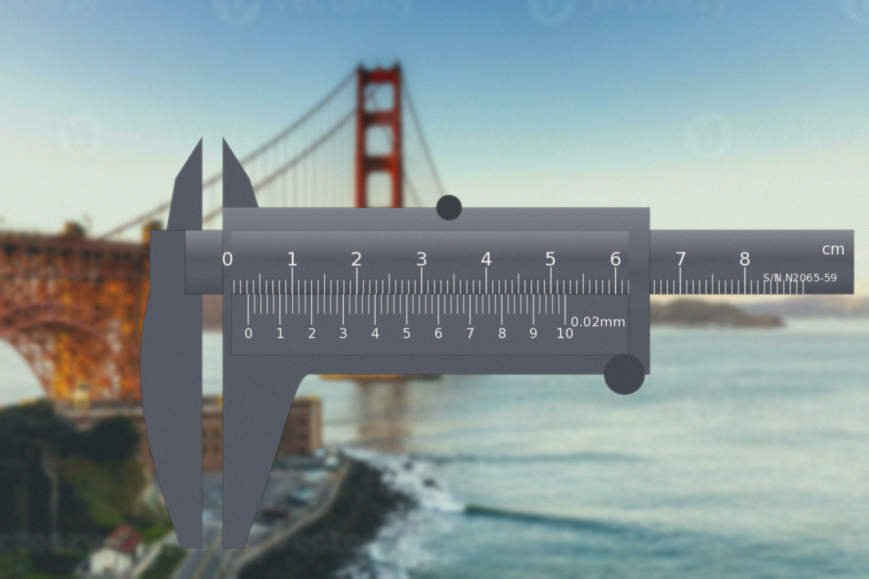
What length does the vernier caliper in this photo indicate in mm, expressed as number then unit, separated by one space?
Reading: 3.2 mm
